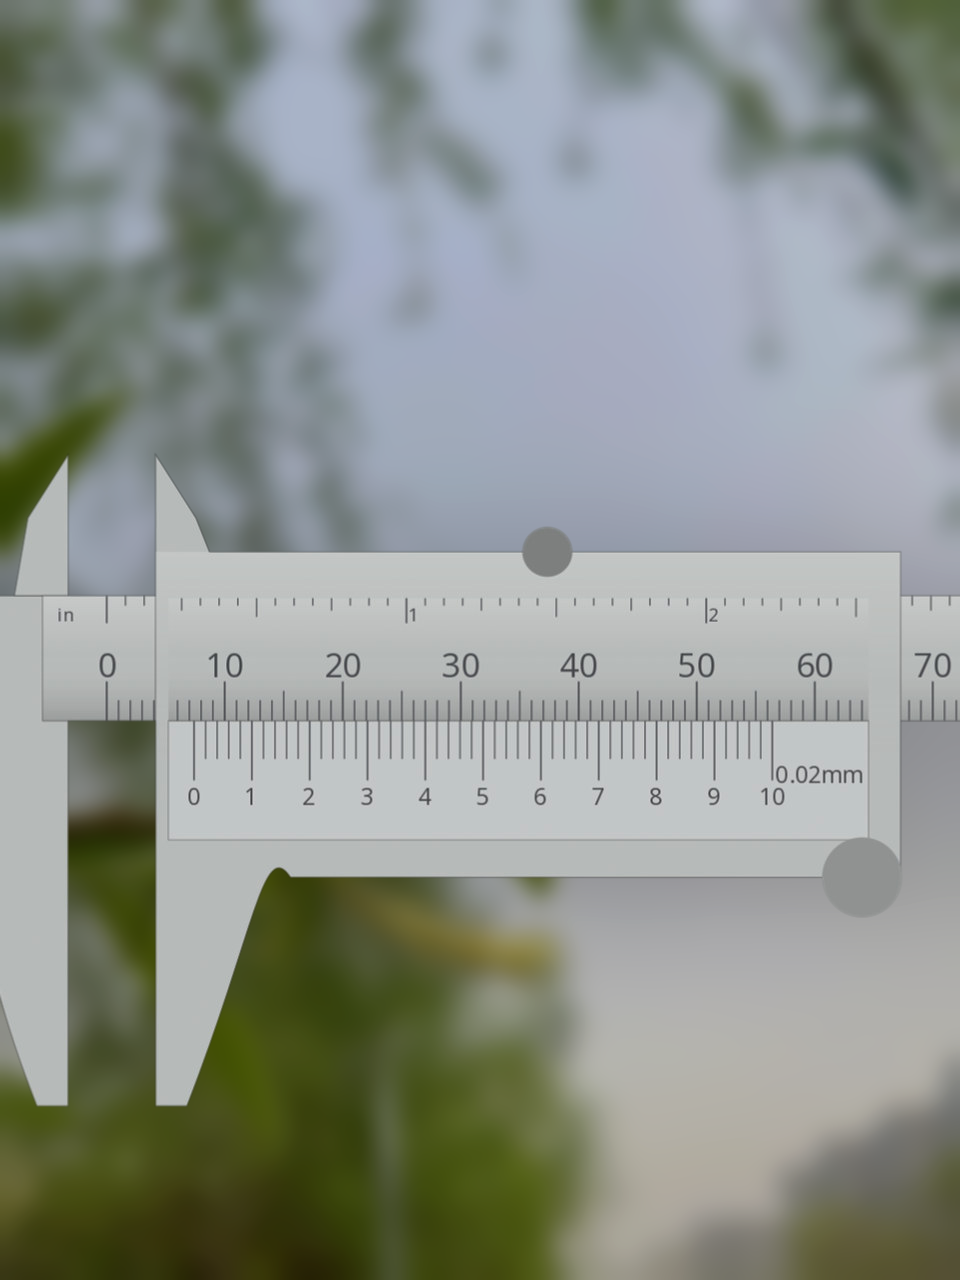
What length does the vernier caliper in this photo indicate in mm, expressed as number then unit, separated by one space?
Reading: 7.4 mm
